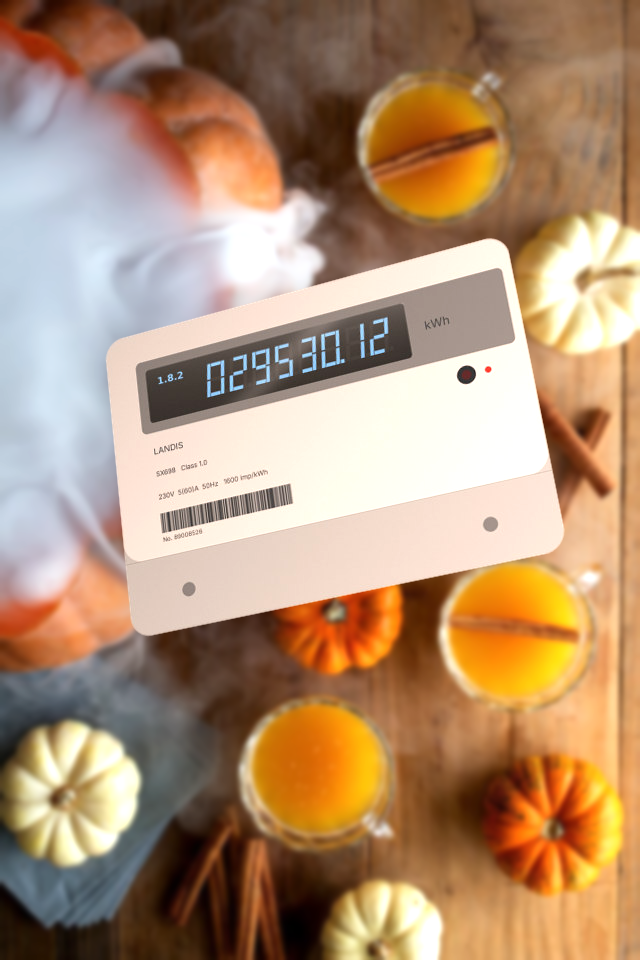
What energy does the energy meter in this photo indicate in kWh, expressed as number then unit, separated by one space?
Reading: 29530.12 kWh
